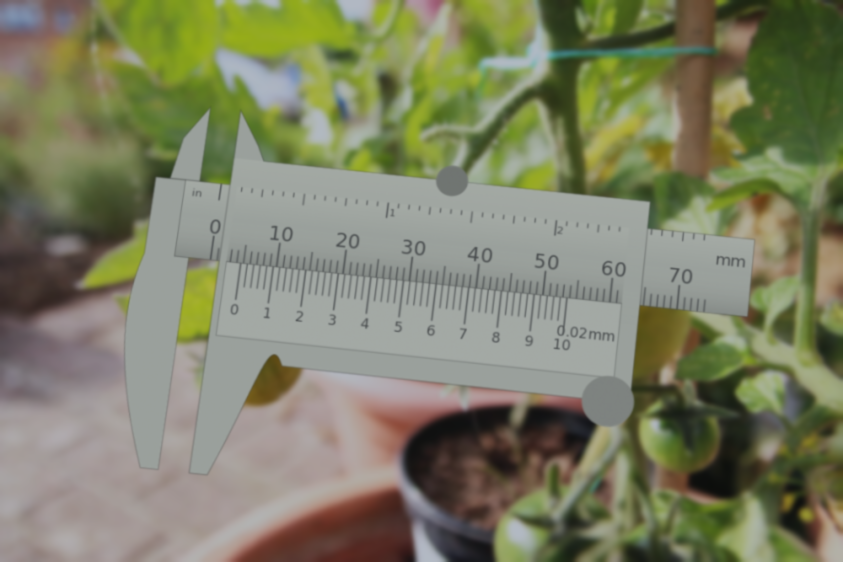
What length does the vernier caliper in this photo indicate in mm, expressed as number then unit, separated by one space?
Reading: 4.6 mm
